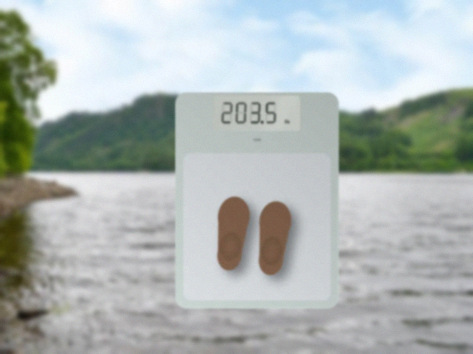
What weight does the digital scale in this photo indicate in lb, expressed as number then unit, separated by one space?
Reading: 203.5 lb
